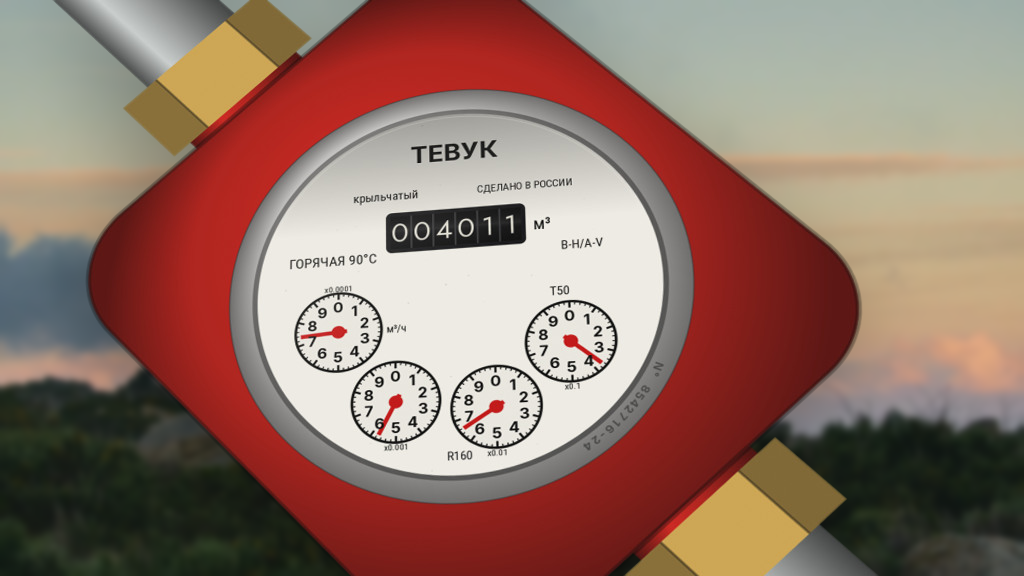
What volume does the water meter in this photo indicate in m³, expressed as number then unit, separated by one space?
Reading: 4011.3657 m³
